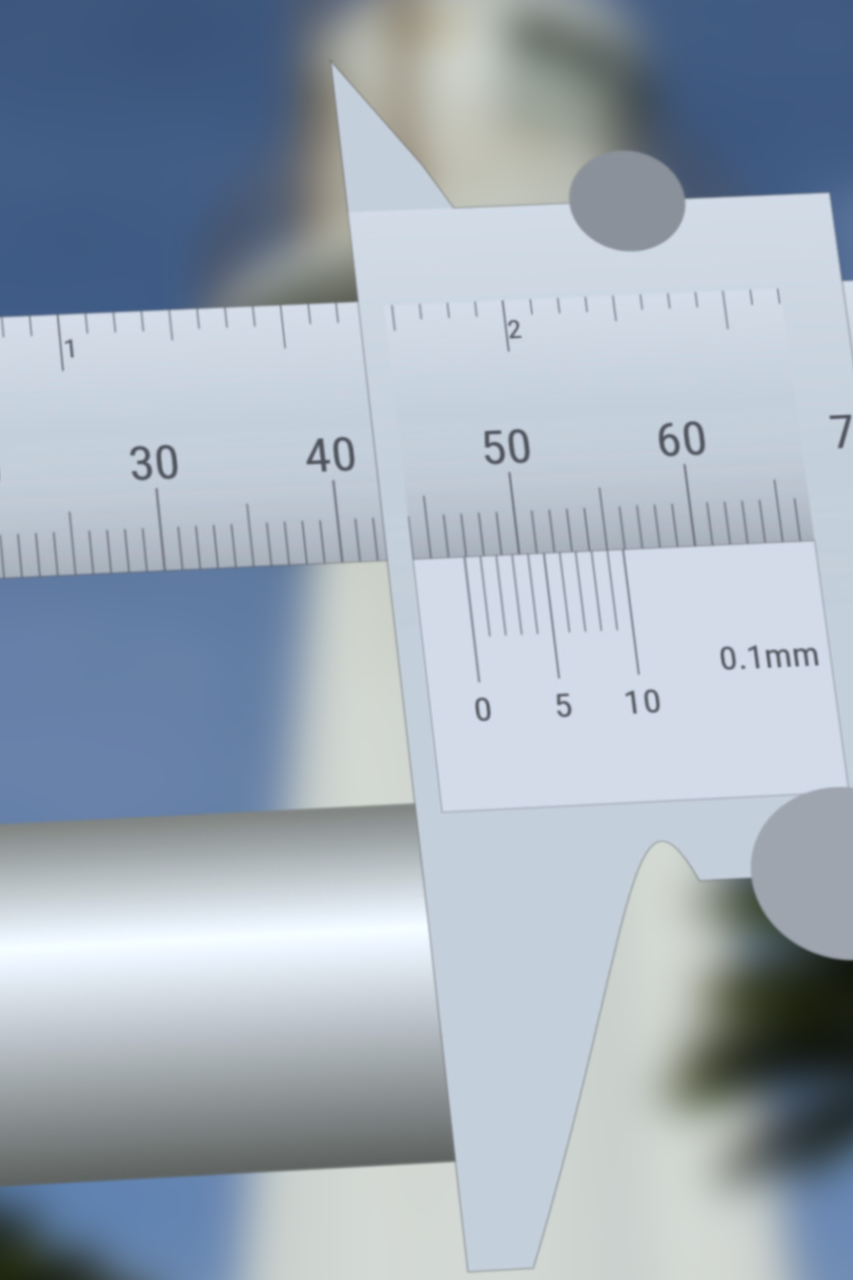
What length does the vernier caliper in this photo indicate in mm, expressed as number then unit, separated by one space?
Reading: 46.9 mm
